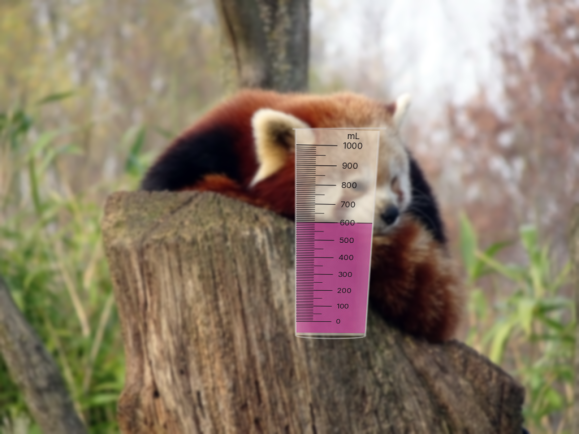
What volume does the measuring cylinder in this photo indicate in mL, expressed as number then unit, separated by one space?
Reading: 600 mL
